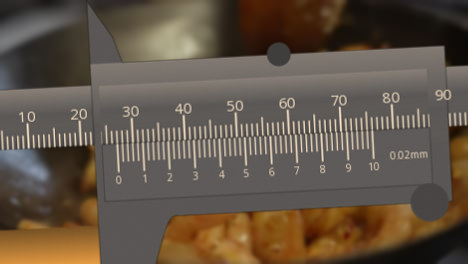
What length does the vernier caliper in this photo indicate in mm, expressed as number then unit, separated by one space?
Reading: 27.0 mm
